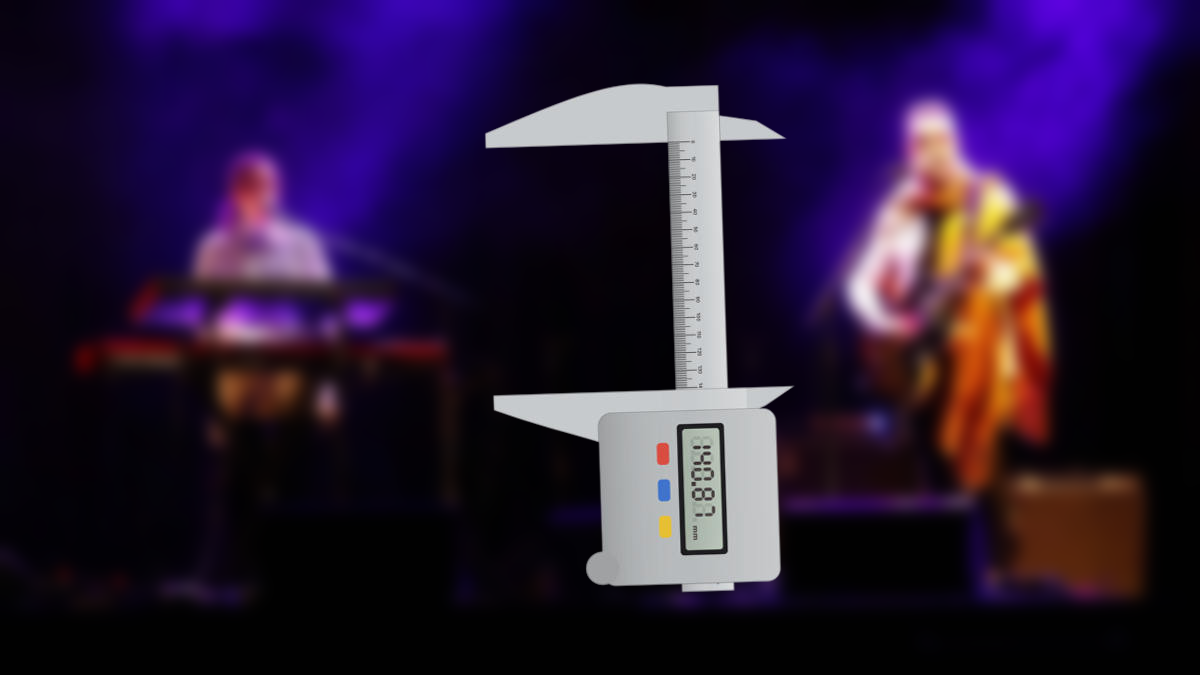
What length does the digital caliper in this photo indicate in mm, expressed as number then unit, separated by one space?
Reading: 140.87 mm
